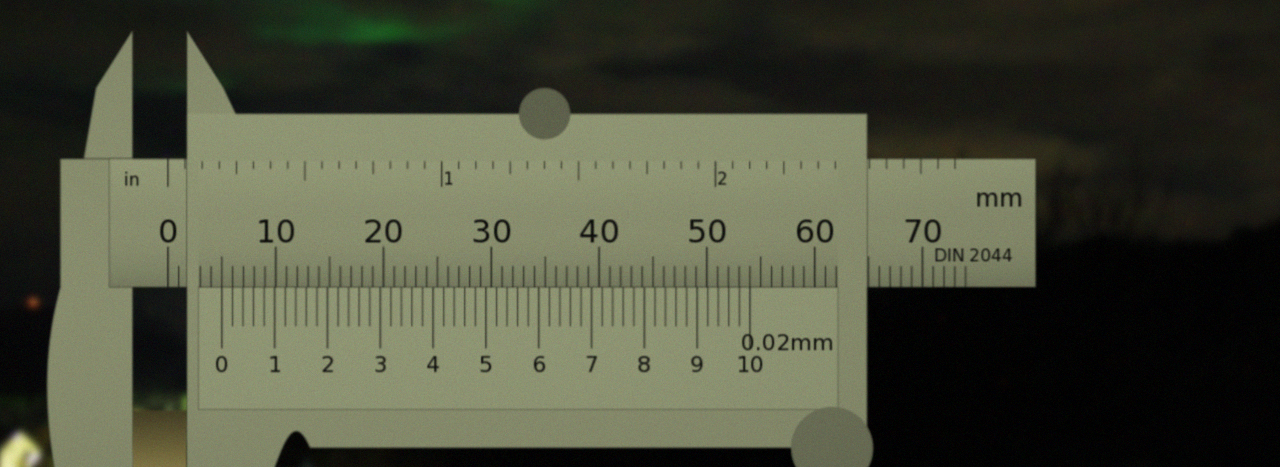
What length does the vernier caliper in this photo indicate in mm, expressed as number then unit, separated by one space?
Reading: 5.0 mm
